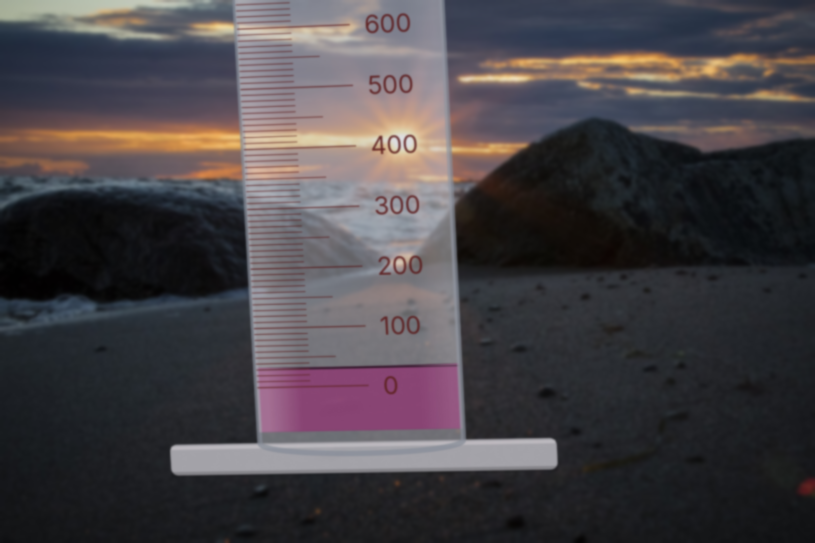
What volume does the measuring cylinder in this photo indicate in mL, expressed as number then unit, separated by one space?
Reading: 30 mL
